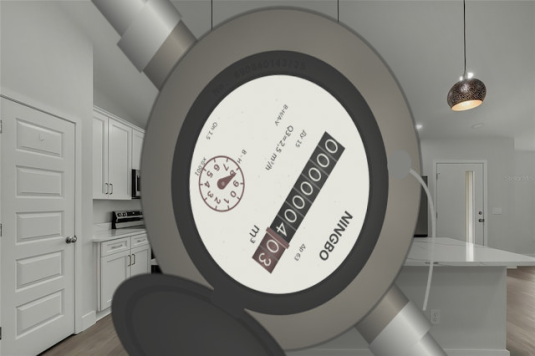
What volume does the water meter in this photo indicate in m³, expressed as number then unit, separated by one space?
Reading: 4.038 m³
